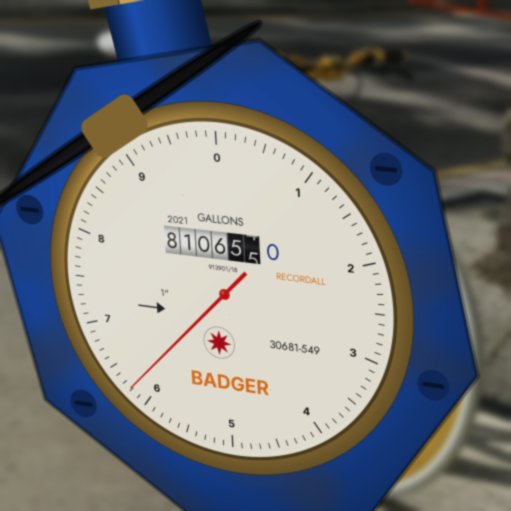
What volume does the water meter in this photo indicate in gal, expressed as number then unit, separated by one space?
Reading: 8106546.2 gal
